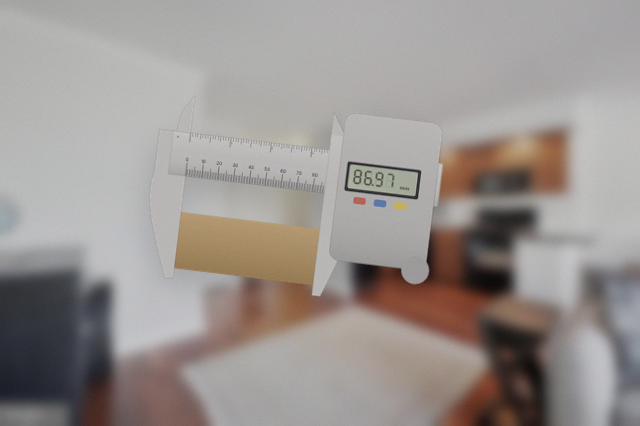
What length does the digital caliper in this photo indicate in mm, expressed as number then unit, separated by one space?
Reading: 86.97 mm
